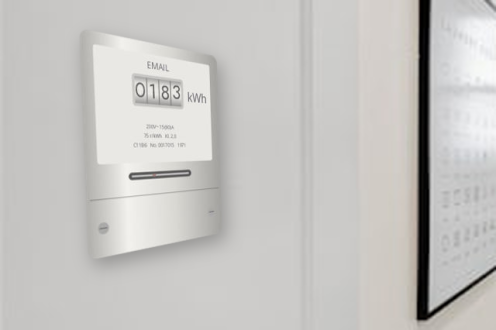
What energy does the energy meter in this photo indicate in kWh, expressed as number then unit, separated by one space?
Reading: 183 kWh
